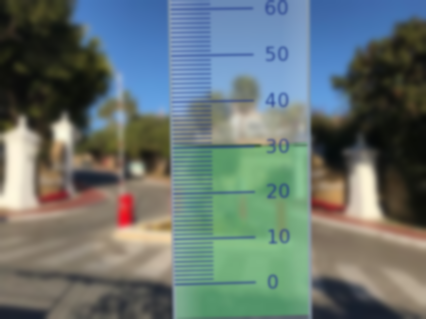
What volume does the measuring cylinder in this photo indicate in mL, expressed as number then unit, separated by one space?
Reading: 30 mL
